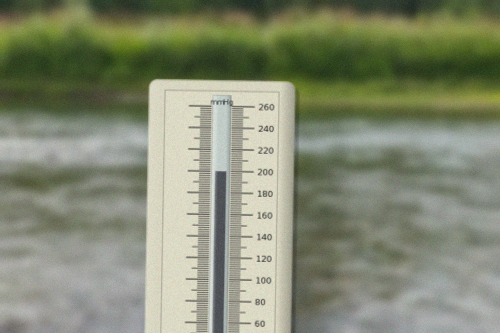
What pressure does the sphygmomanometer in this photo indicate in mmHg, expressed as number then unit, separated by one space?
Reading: 200 mmHg
